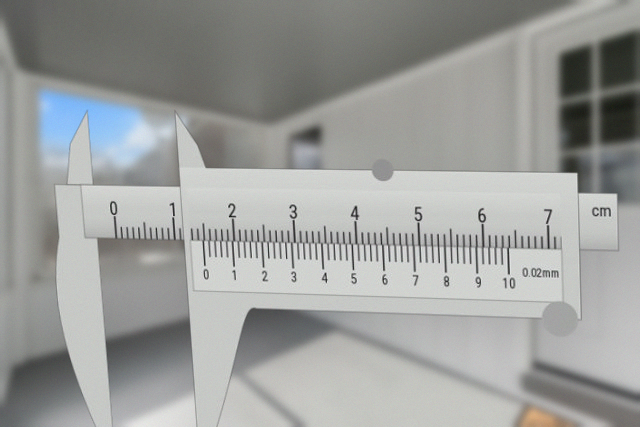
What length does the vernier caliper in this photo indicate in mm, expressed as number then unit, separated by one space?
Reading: 14.8 mm
